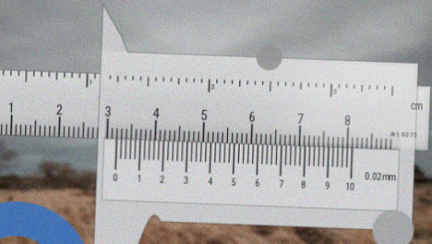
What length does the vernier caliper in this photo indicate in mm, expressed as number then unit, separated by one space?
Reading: 32.0 mm
